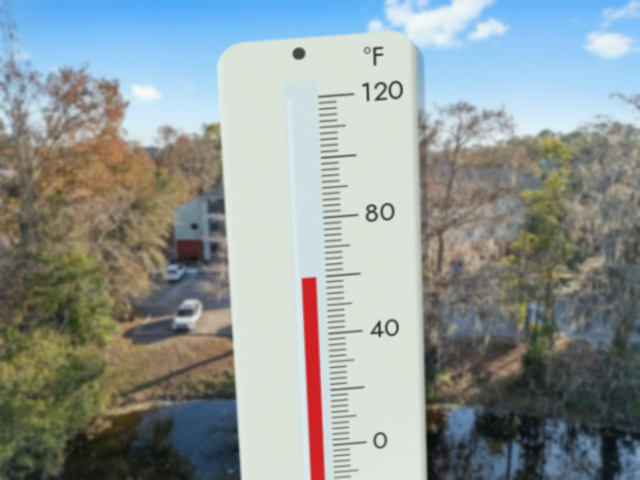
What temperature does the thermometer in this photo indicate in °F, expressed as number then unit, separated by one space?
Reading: 60 °F
